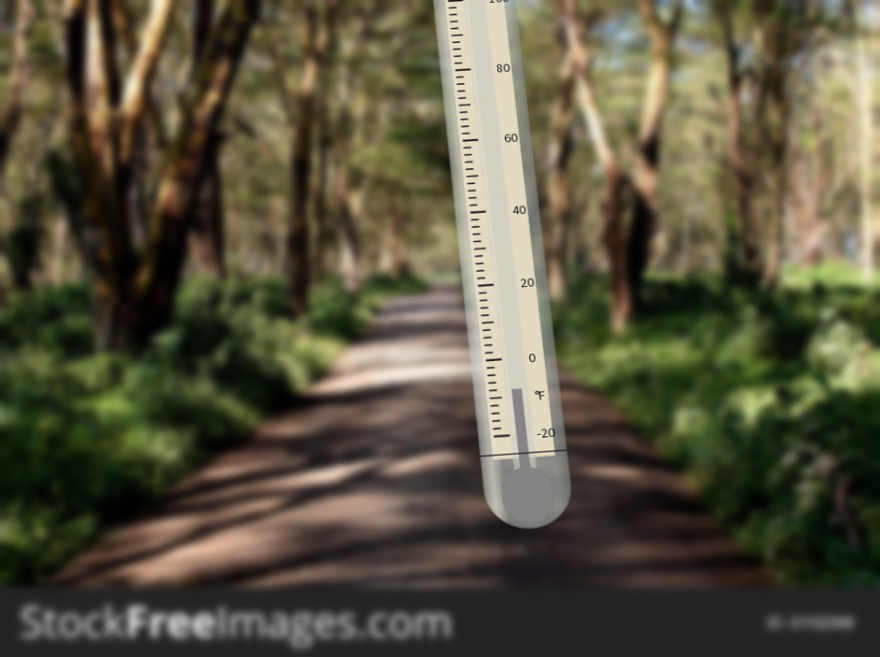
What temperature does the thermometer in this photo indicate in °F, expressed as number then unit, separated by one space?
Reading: -8 °F
